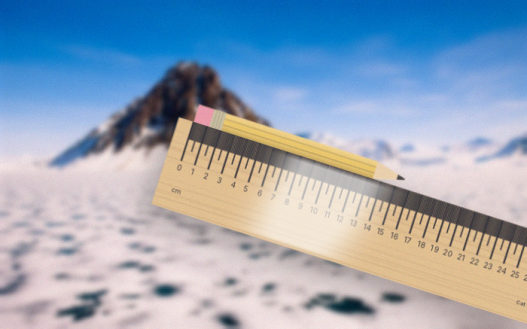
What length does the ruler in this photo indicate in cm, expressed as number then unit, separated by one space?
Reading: 15.5 cm
